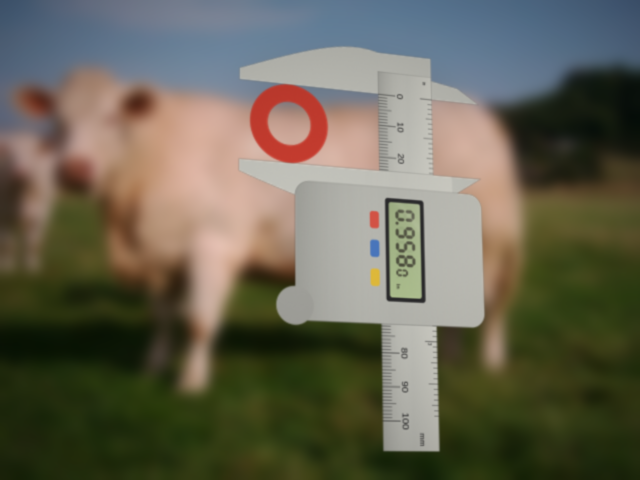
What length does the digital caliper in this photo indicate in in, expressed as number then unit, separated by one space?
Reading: 0.9580 in
